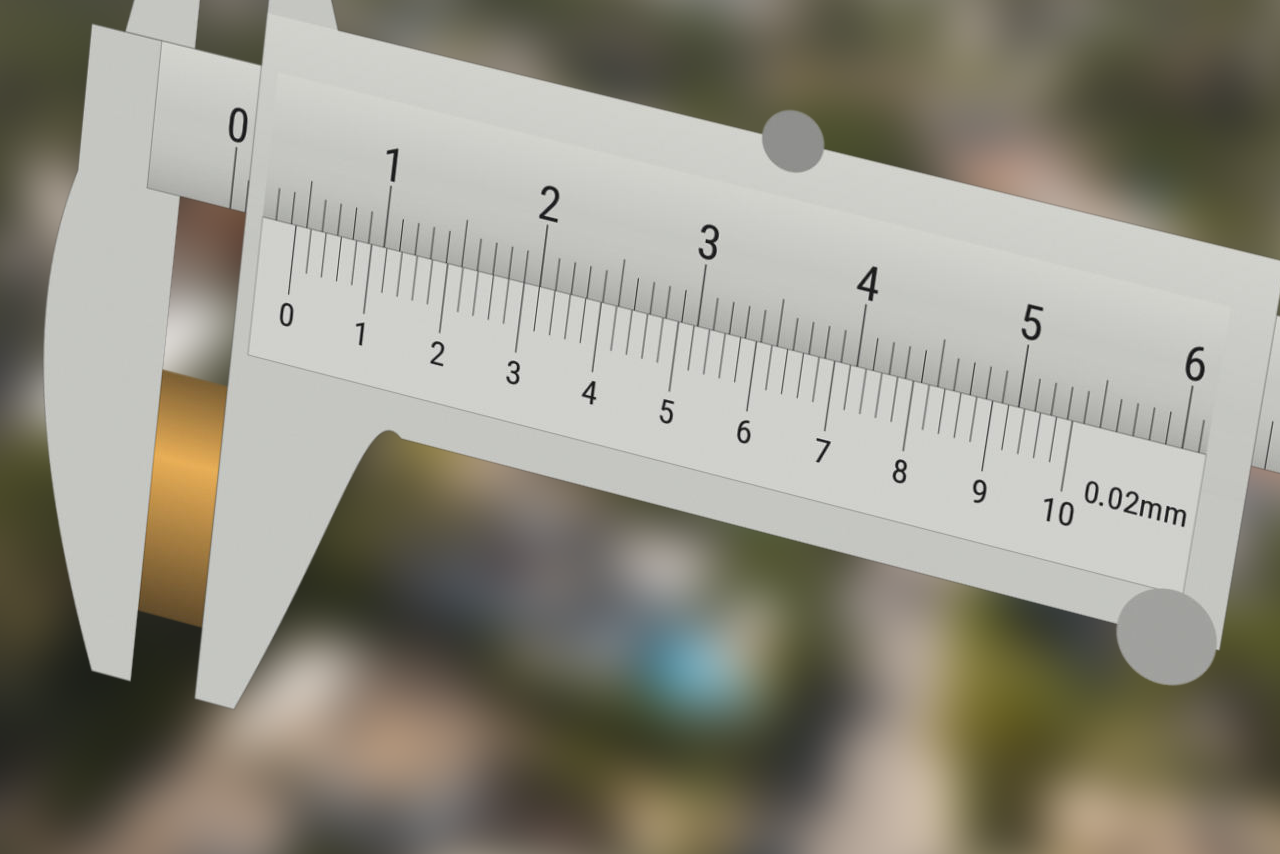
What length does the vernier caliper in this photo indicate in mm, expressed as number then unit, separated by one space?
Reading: 4.3 mm
